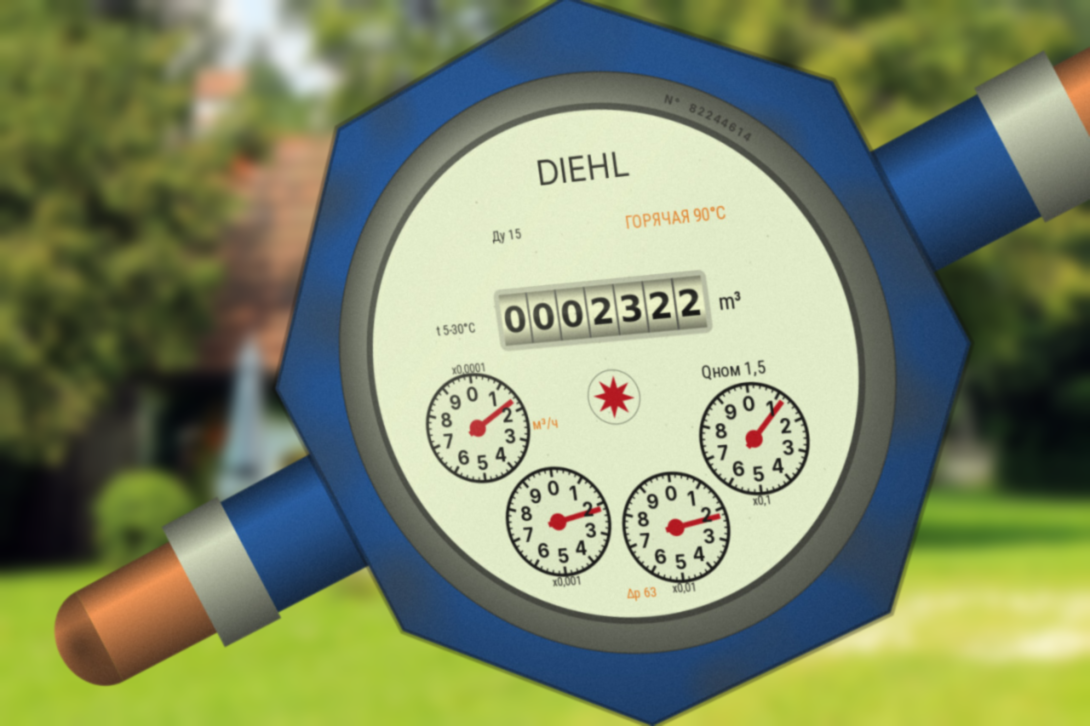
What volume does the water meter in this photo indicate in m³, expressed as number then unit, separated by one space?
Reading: 2322.1221 m³
